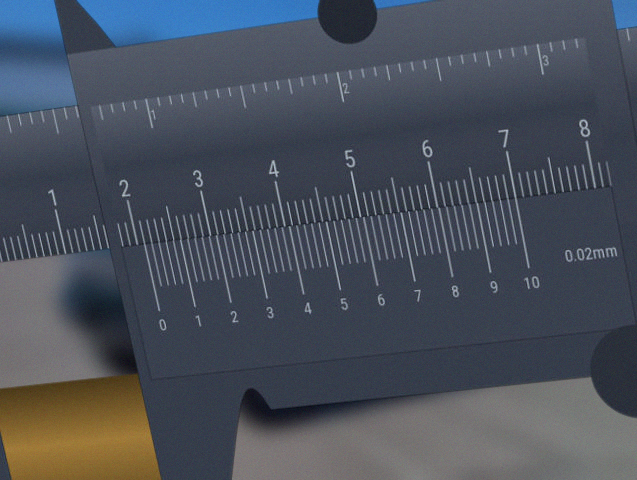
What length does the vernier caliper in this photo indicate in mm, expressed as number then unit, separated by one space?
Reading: 21.0 mm
